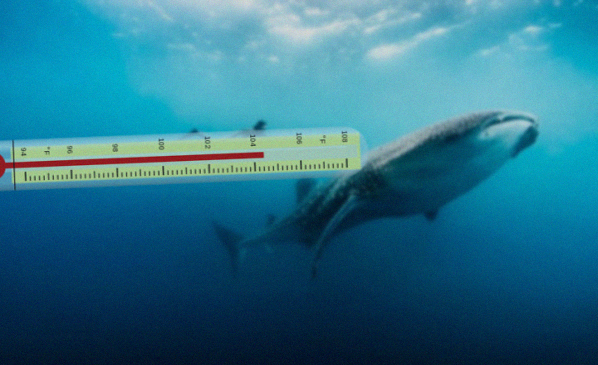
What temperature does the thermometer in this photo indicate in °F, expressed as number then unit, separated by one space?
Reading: 104.4 °F
